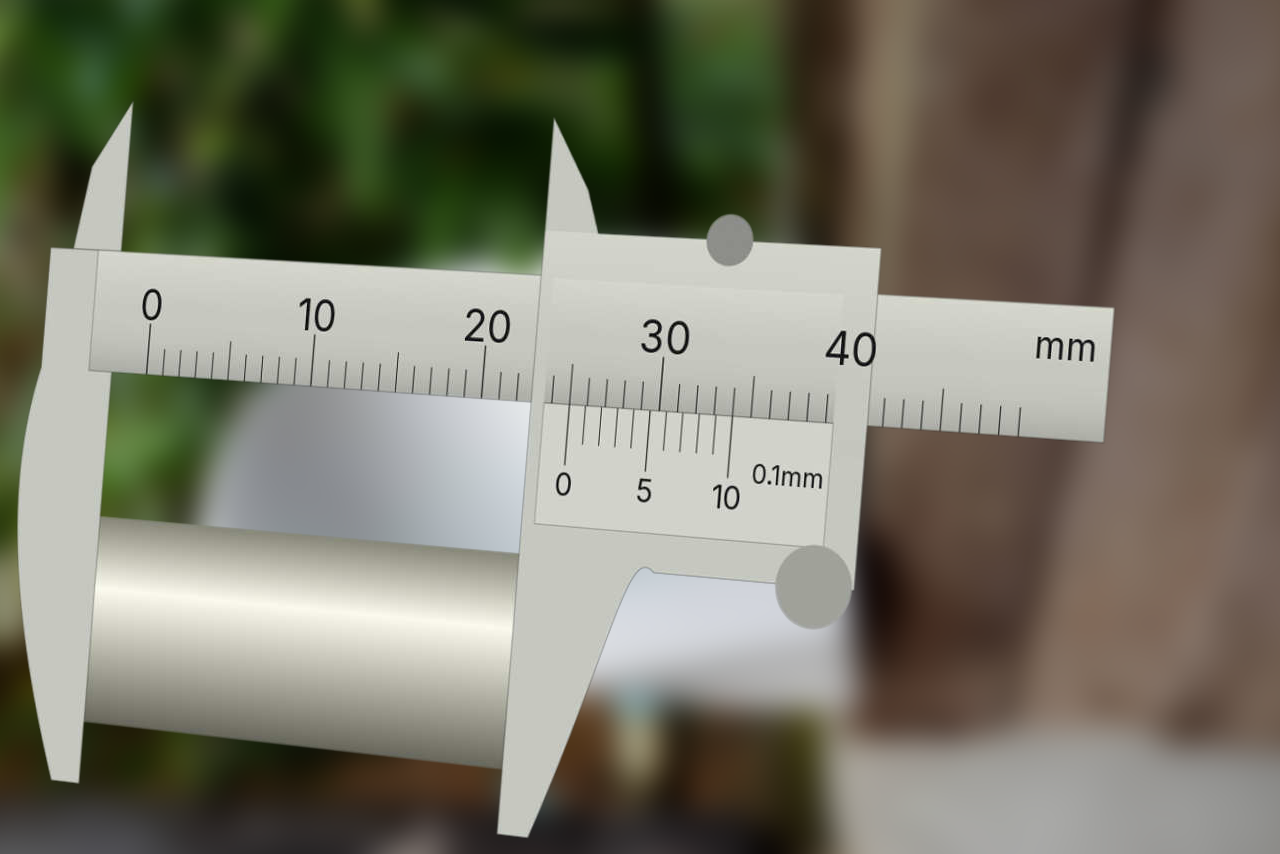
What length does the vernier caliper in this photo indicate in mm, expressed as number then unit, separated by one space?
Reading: 25.0 mm
